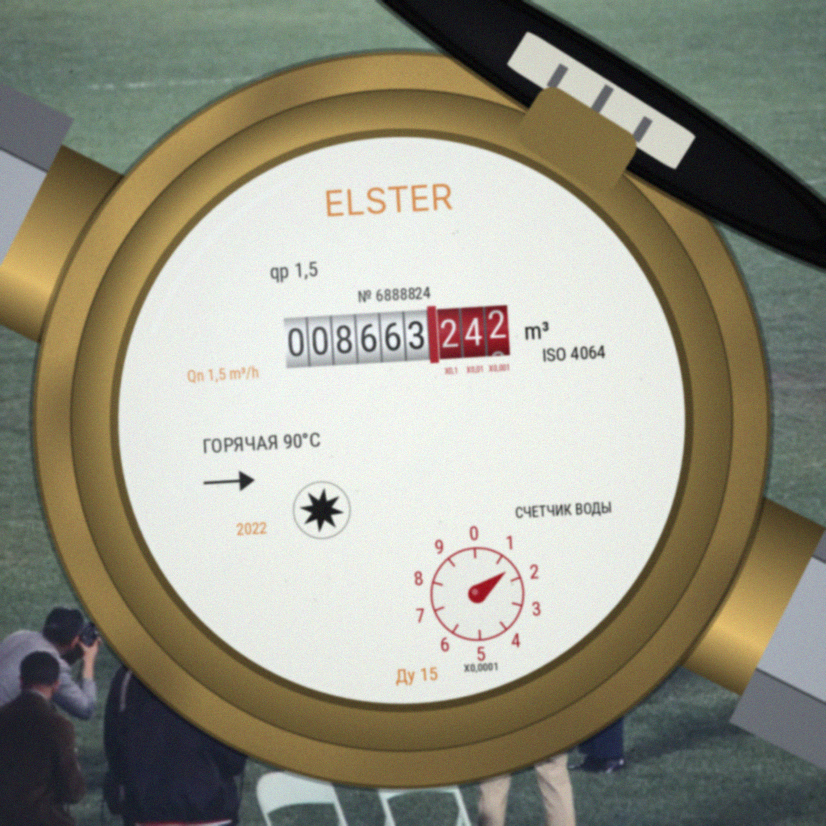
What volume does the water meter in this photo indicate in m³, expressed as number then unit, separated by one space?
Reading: 8663.2421 m³
